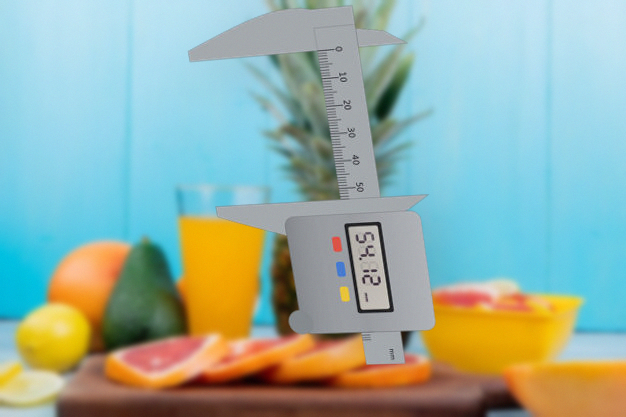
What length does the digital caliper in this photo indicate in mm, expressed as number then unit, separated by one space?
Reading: 54.12 mm
